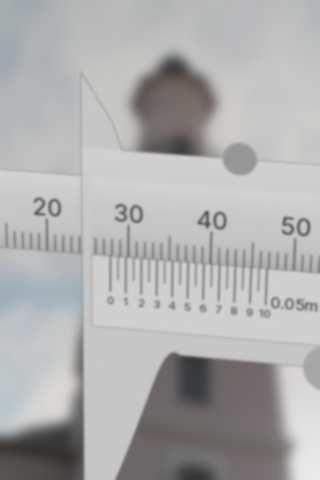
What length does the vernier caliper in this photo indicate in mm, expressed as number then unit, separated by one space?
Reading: 27.8 mm
